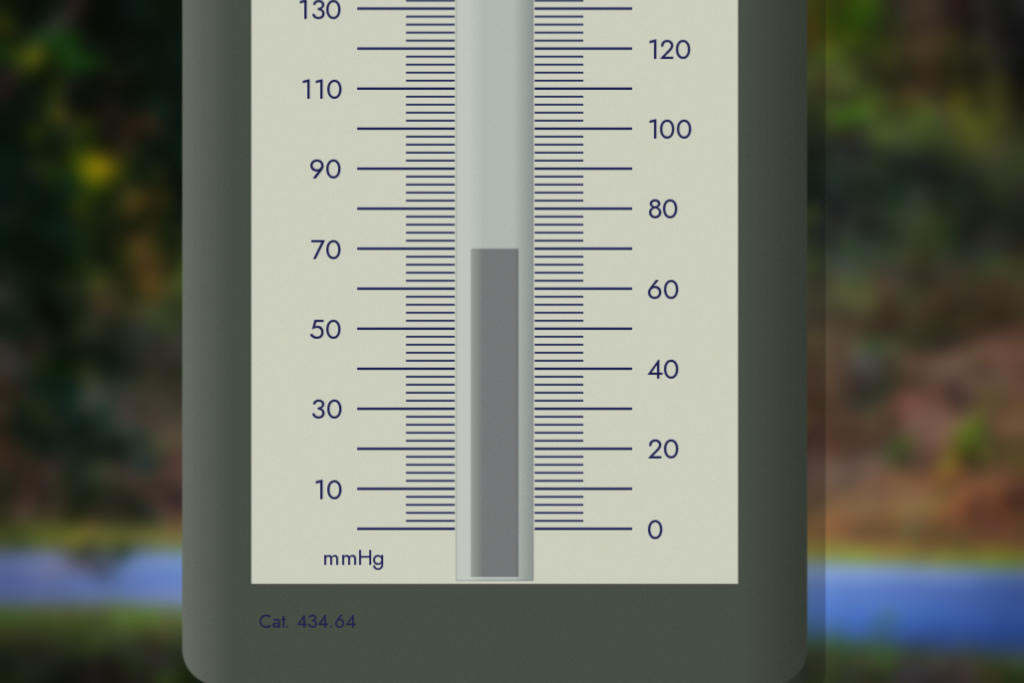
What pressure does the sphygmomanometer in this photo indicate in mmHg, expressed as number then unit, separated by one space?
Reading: 70 mmHg
